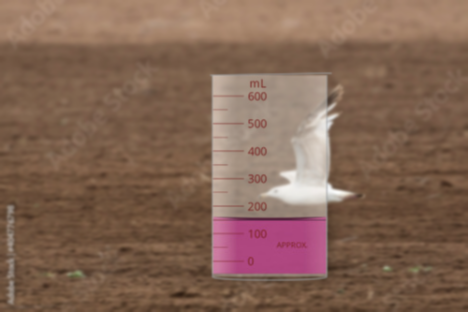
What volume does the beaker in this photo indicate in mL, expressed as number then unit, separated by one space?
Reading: 150 mL
